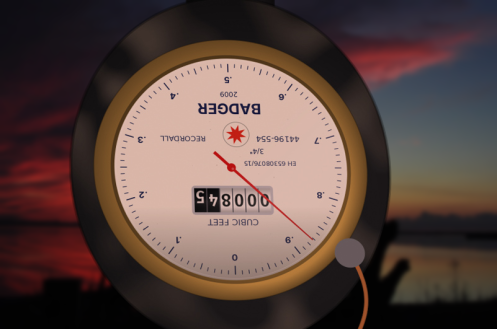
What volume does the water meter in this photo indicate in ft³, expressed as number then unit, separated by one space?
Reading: 844.87 ft³
